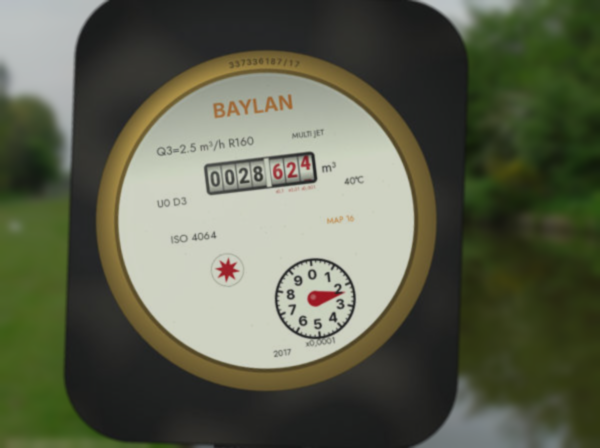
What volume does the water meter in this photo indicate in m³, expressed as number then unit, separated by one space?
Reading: 28.6242 m³
